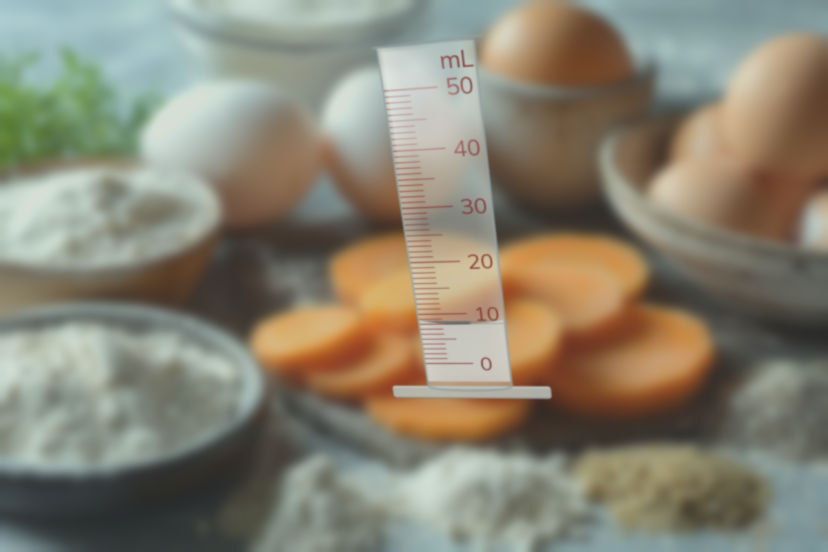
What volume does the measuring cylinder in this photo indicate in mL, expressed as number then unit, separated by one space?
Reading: 8 mL
